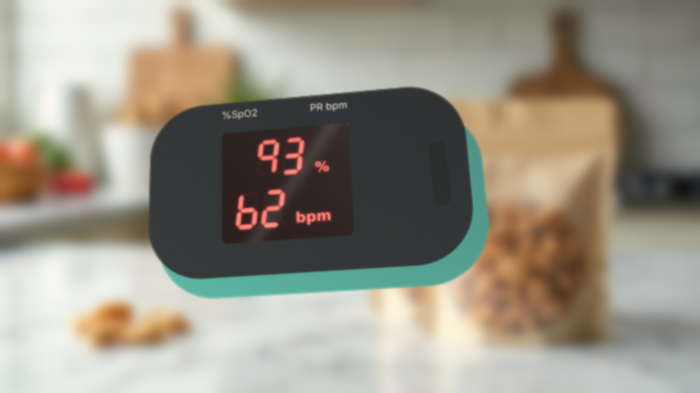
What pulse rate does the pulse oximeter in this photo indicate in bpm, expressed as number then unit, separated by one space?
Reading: 62 bpm
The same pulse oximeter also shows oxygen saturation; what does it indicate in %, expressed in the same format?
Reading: 93 %
